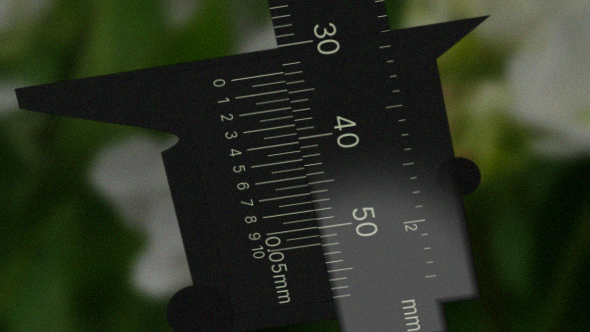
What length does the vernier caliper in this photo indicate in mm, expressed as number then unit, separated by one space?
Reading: 32.8 mm
